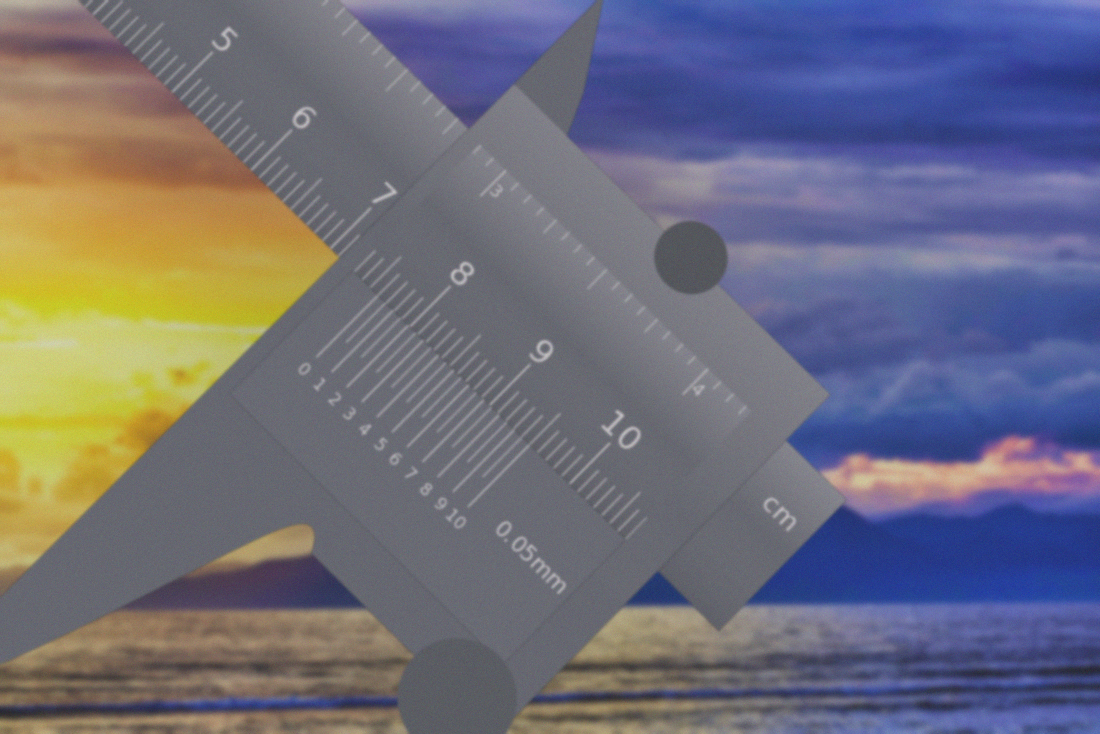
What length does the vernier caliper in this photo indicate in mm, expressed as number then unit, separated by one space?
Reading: 76.0 mm
